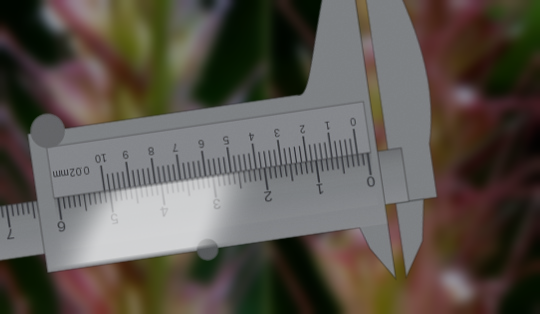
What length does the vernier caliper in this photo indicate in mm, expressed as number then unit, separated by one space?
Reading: 2.0 mm
